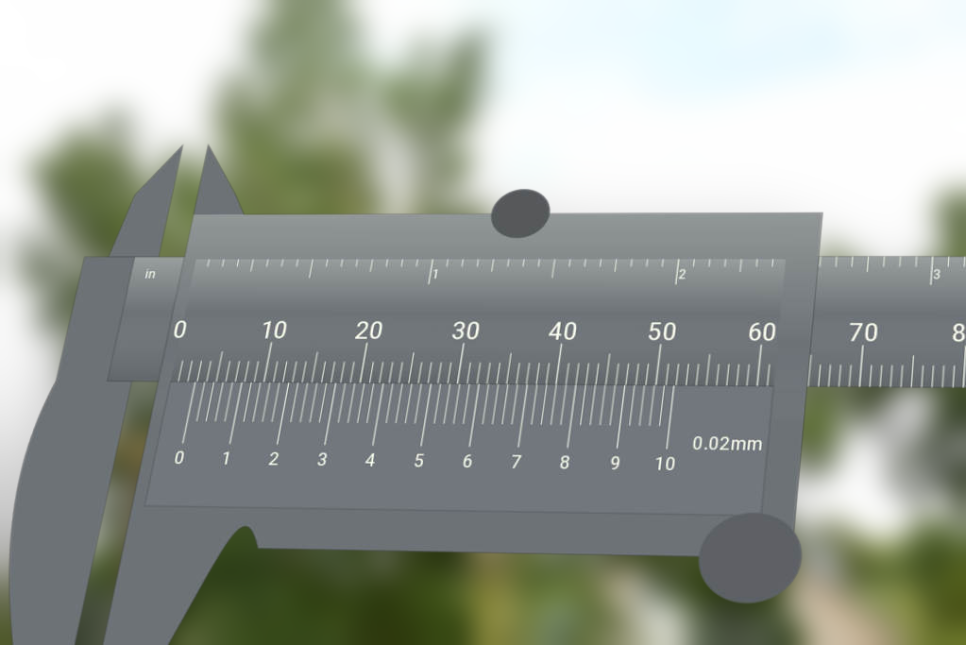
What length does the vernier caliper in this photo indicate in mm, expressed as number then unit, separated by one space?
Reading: 2.8 mm
